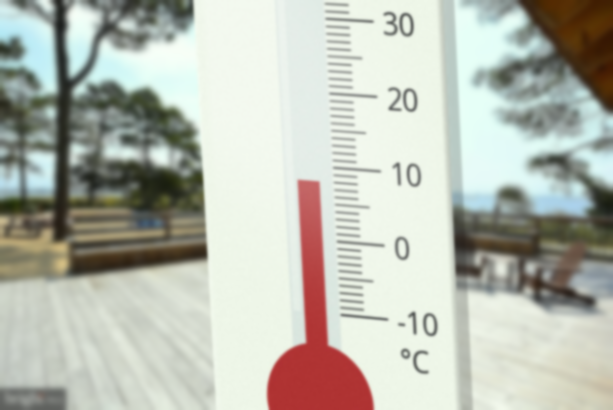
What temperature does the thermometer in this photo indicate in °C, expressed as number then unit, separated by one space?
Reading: 8 °C
